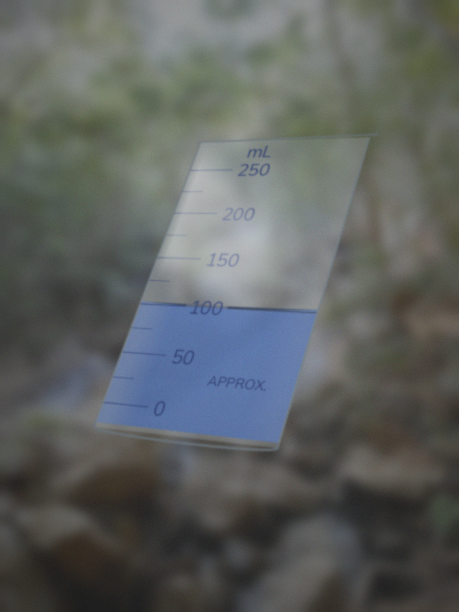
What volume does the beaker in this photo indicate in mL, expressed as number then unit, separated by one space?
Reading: 100 mL
